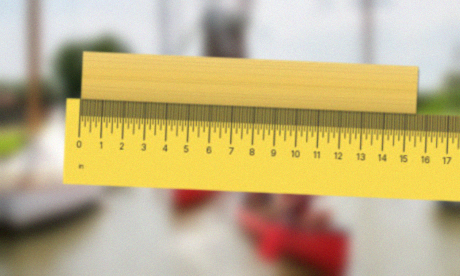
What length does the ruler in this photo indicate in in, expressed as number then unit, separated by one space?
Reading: 15.5 in
